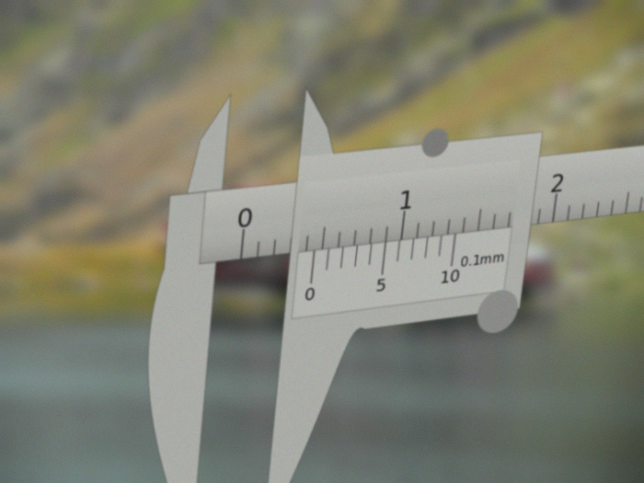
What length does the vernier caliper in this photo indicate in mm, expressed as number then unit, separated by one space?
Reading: 4.5 mm
